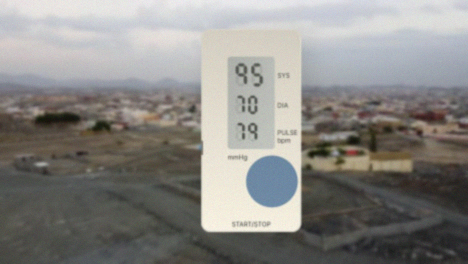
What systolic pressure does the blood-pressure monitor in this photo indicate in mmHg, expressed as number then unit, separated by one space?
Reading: 95 mmHg
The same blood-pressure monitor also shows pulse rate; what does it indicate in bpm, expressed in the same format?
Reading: 79 bpm
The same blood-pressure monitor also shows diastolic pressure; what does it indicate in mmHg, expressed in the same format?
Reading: 70 mmHg
